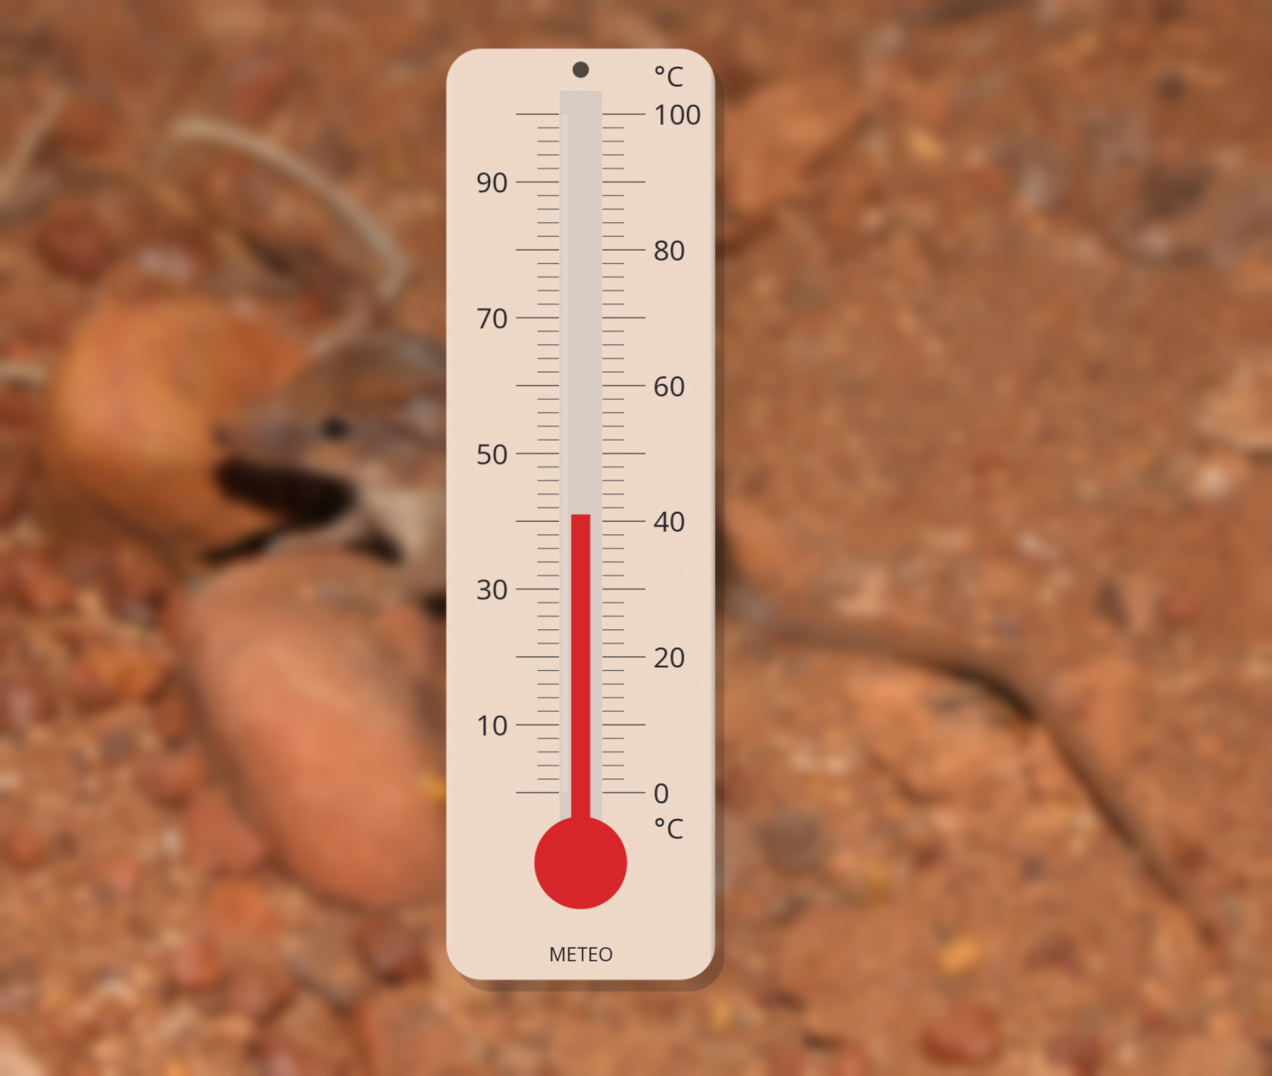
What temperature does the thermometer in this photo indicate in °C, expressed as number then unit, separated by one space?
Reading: 41 °C
